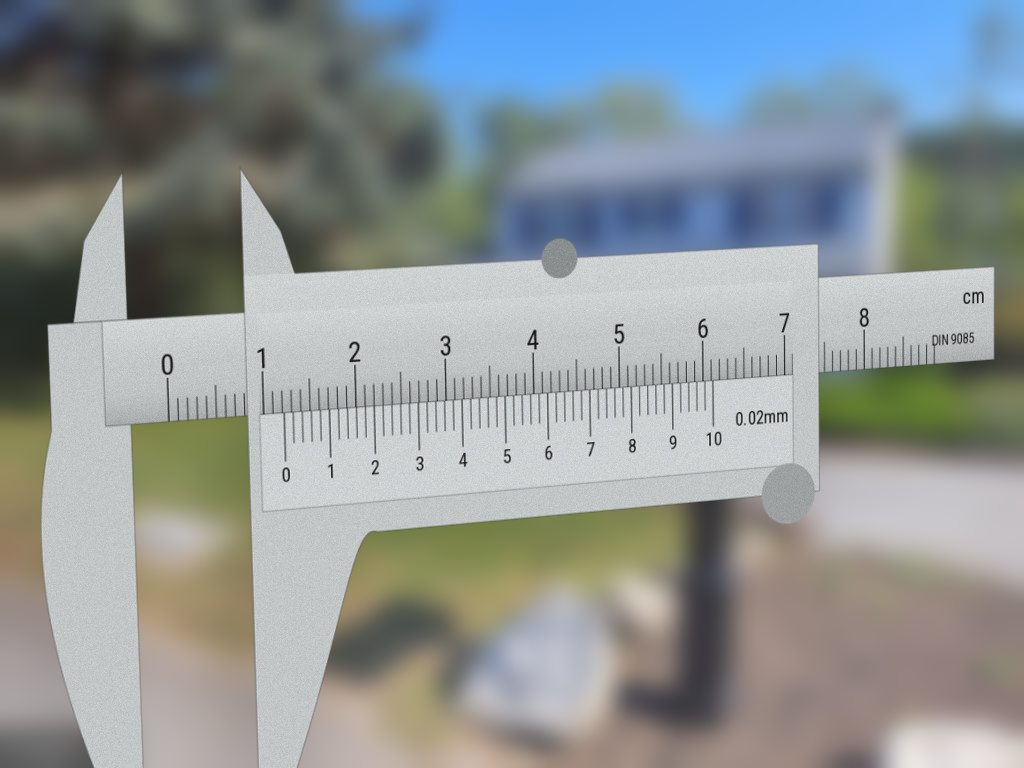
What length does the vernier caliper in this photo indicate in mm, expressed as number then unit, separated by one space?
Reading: 12.2 mm
